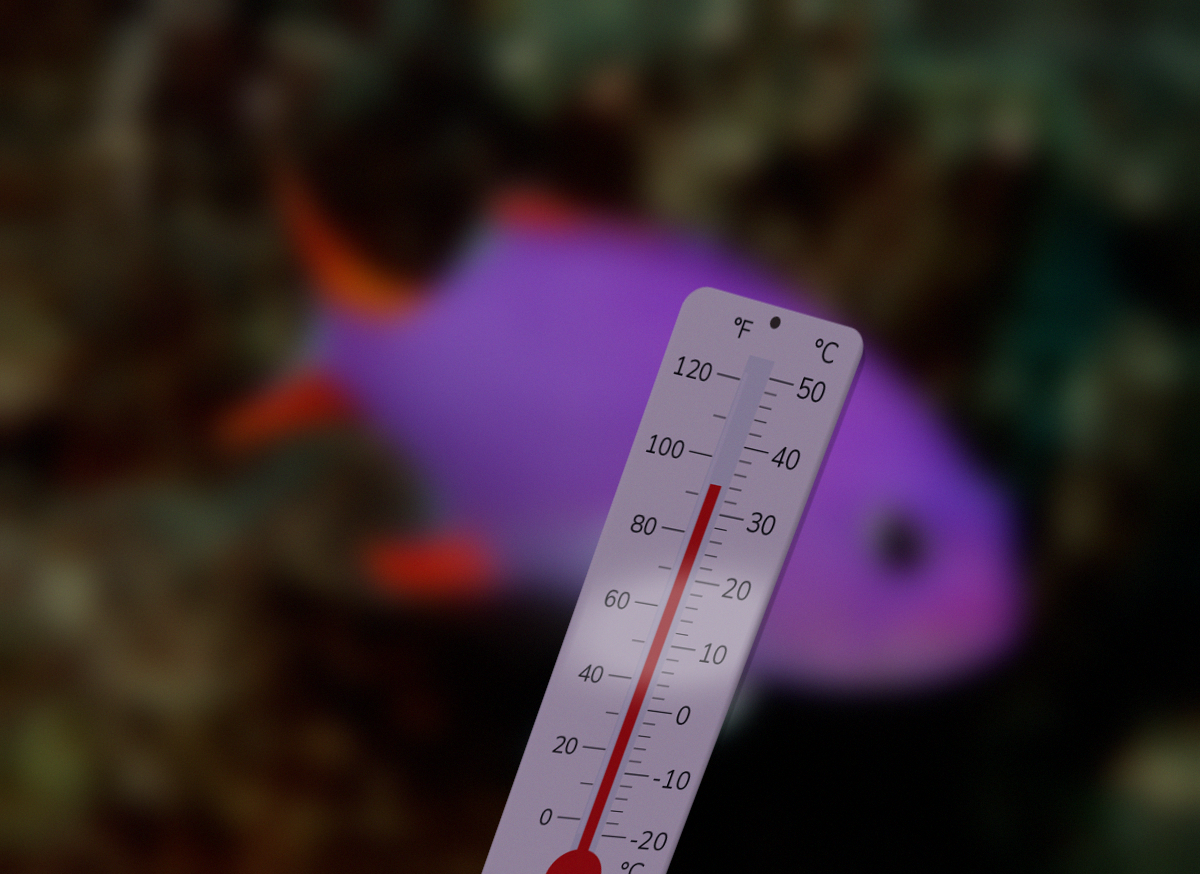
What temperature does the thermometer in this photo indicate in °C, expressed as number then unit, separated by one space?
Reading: 34 °C
